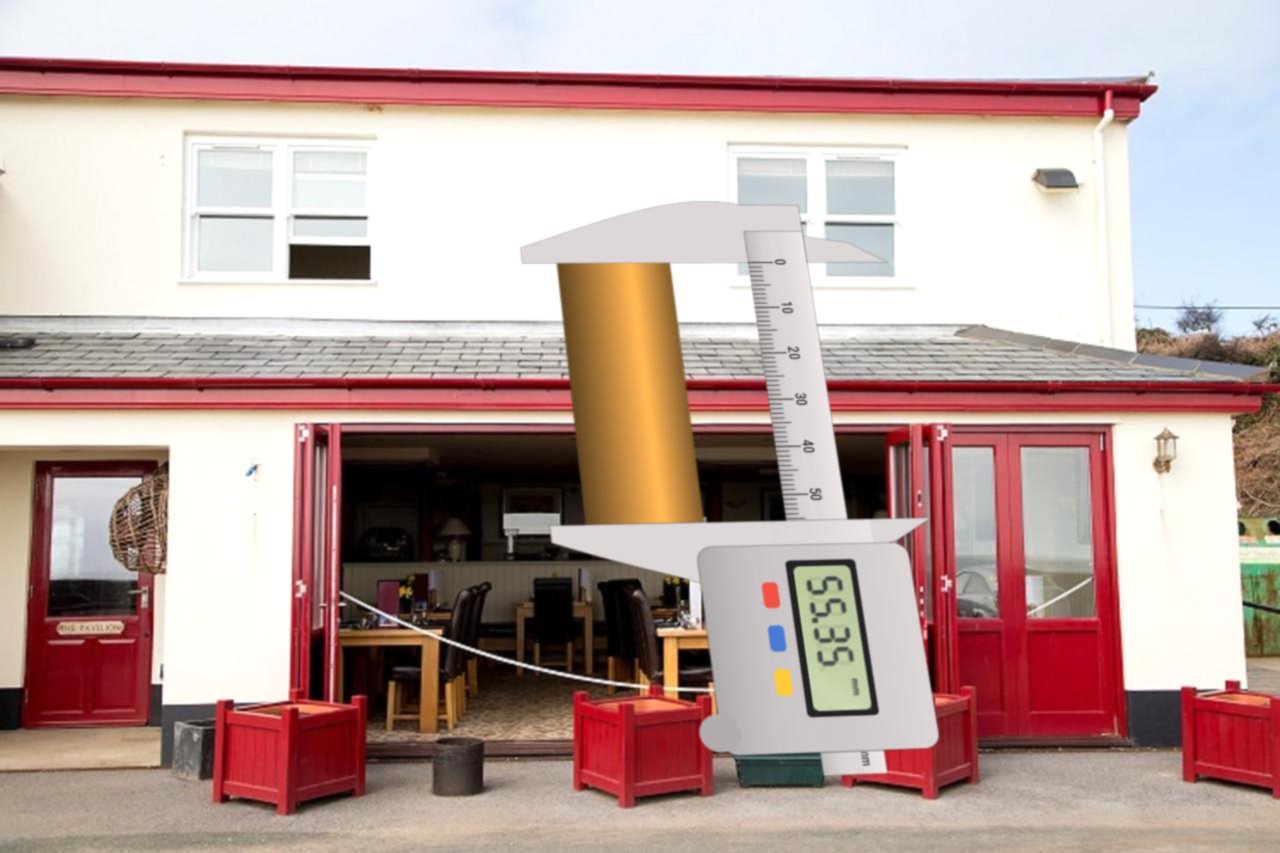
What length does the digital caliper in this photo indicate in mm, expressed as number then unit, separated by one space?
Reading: 55.35 mm
